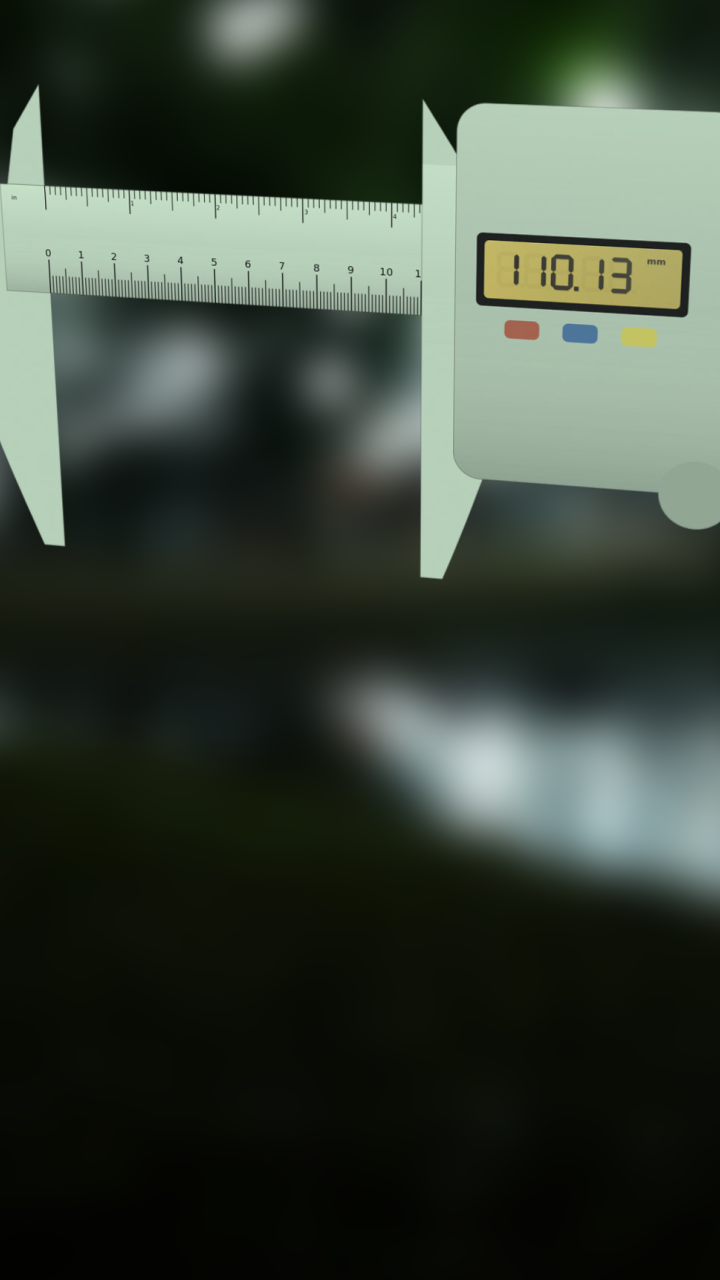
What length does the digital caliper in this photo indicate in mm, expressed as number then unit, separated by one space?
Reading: 110.13 mm
